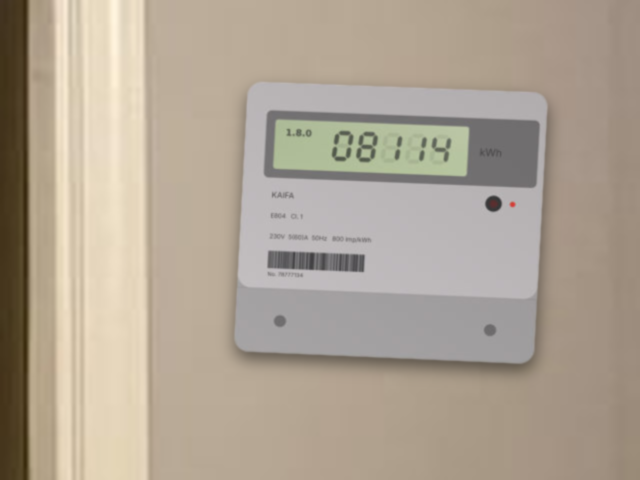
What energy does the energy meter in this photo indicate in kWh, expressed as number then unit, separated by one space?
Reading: 8114 kWh
